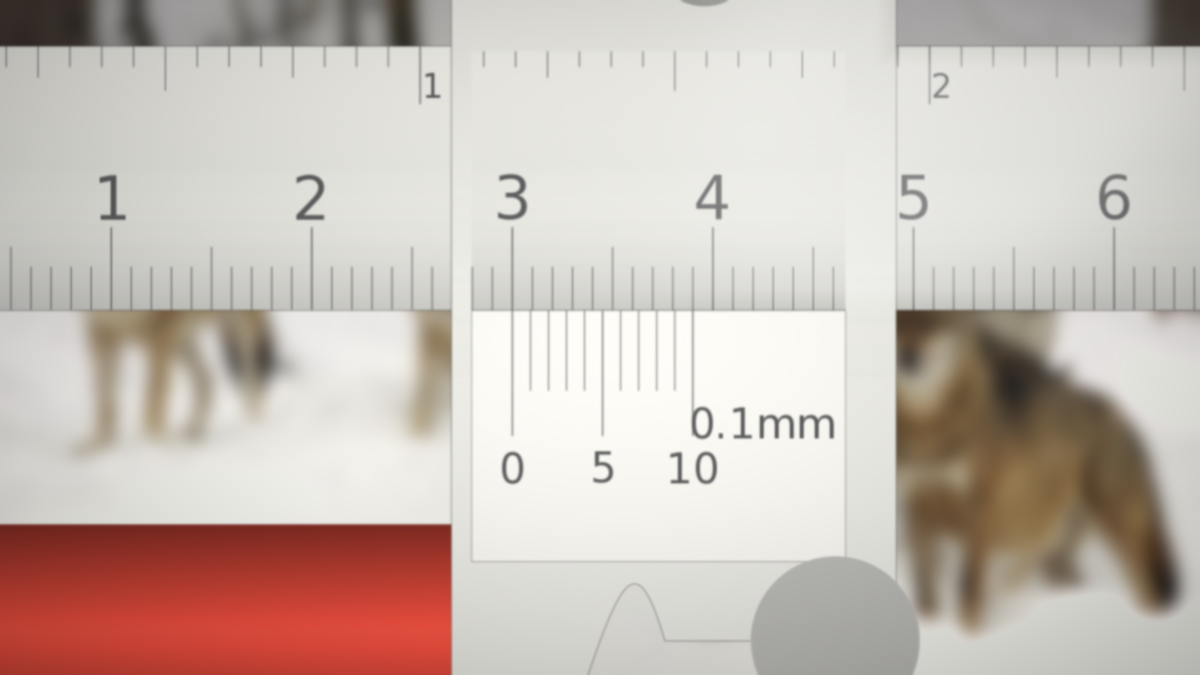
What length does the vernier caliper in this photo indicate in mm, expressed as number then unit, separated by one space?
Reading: 30.0 mm
